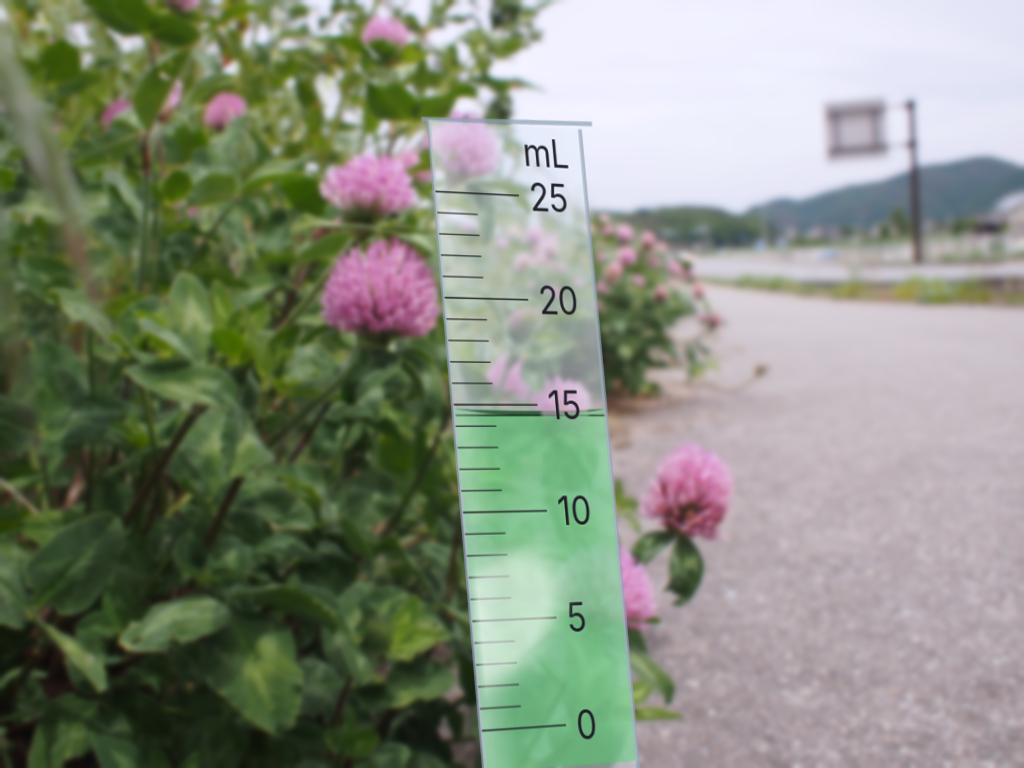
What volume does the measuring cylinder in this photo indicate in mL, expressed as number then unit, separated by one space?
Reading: 14.5 mL
